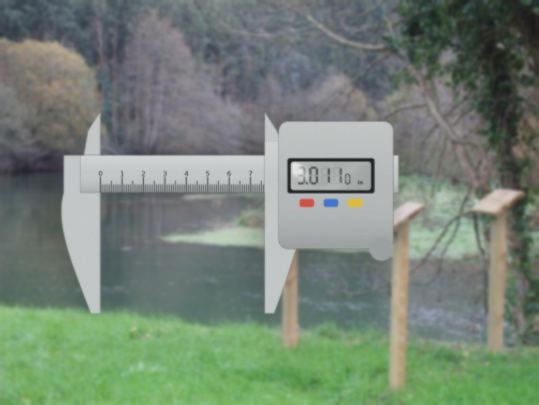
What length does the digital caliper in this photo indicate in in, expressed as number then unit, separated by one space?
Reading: 3.0110 in
